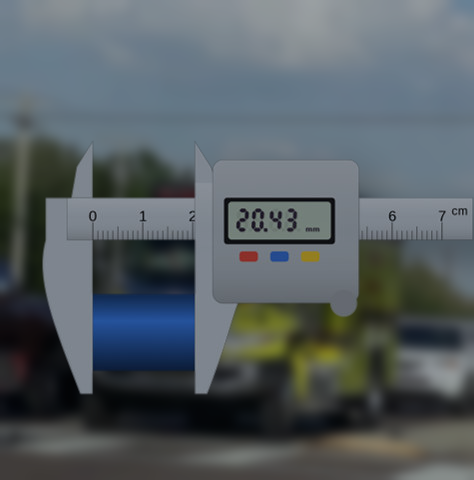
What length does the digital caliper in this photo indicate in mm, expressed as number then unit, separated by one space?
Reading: 20.43 mm
